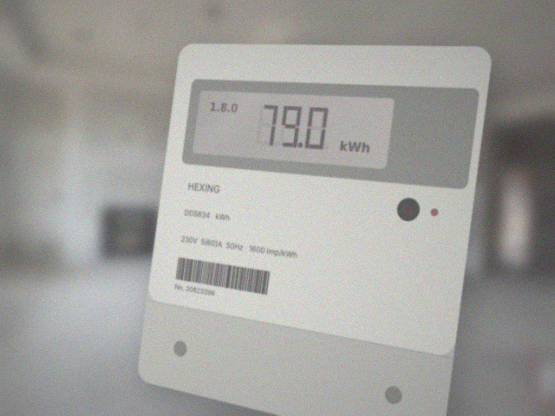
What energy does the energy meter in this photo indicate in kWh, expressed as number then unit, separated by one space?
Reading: 79.0 kWh
